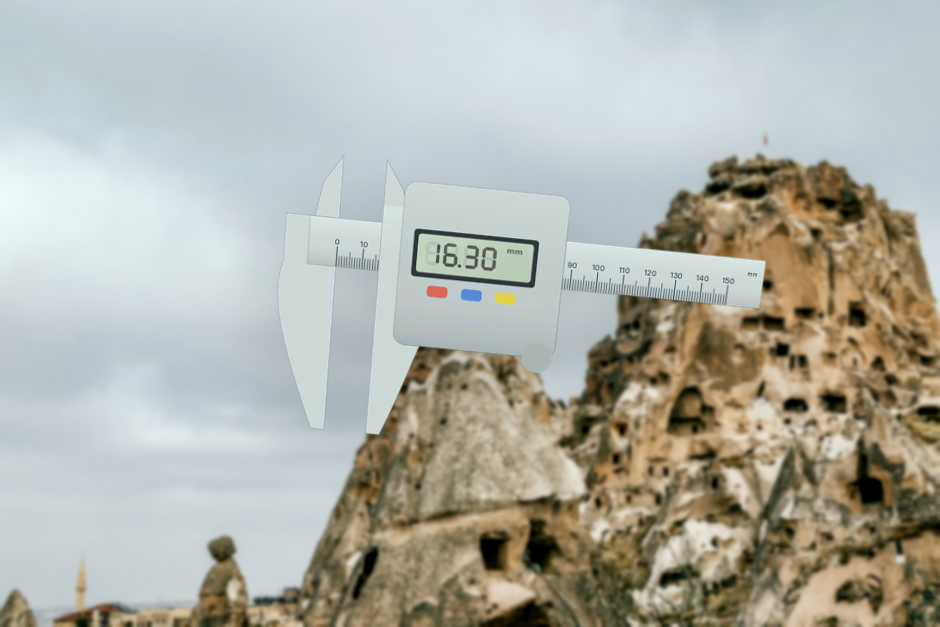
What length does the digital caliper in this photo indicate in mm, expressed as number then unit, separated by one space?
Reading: 16.30 mm
